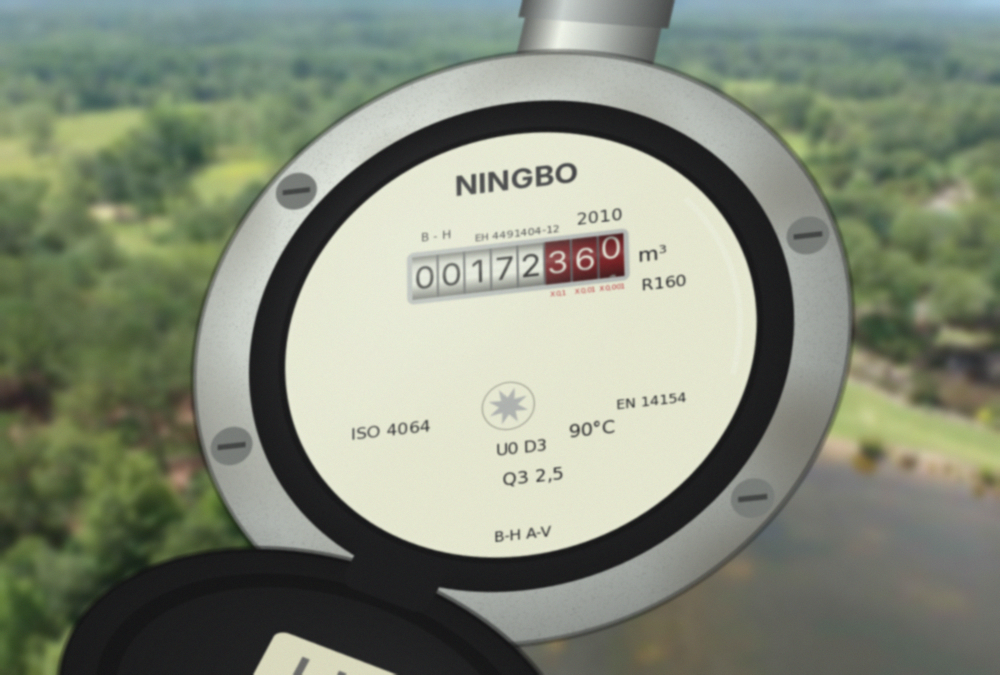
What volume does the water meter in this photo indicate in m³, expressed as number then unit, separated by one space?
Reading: 172.360 m³
